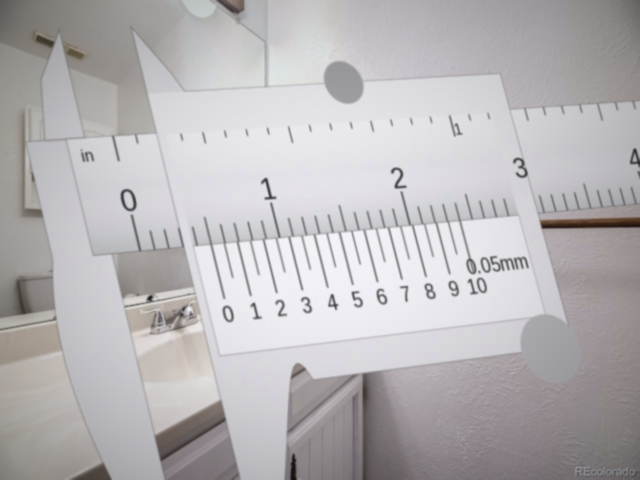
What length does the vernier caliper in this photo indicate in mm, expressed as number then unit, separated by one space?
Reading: 5.0 mm
